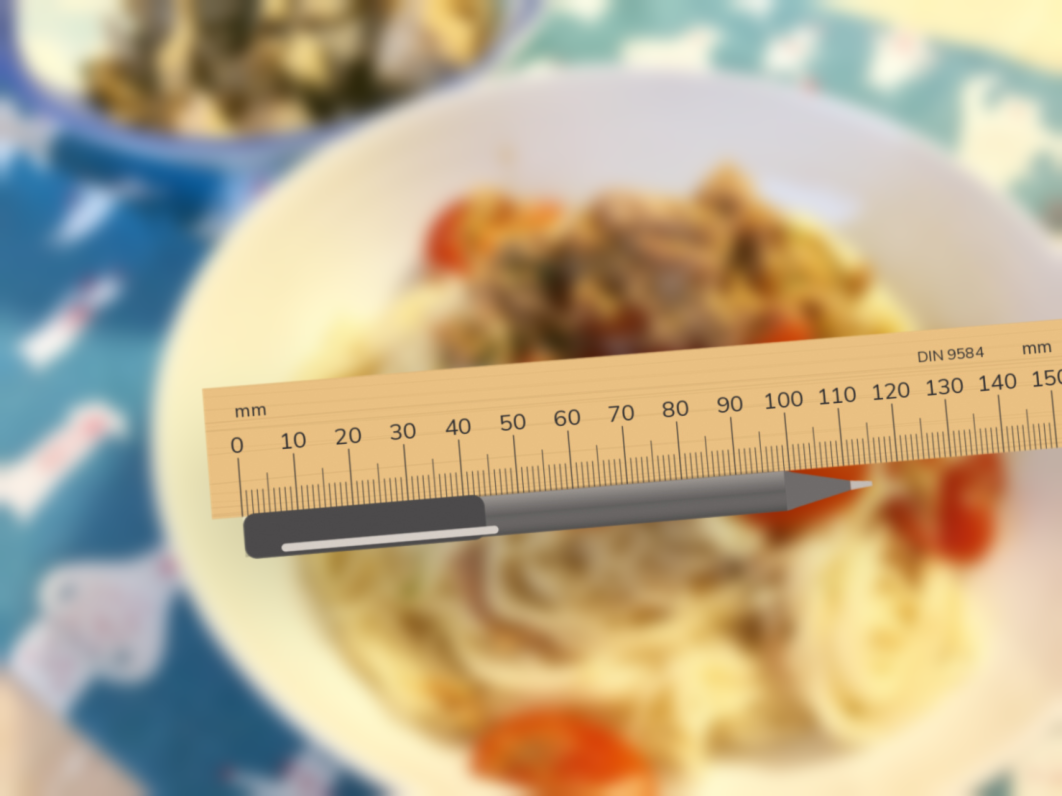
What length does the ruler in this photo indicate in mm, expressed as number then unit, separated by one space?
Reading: 115 mm
